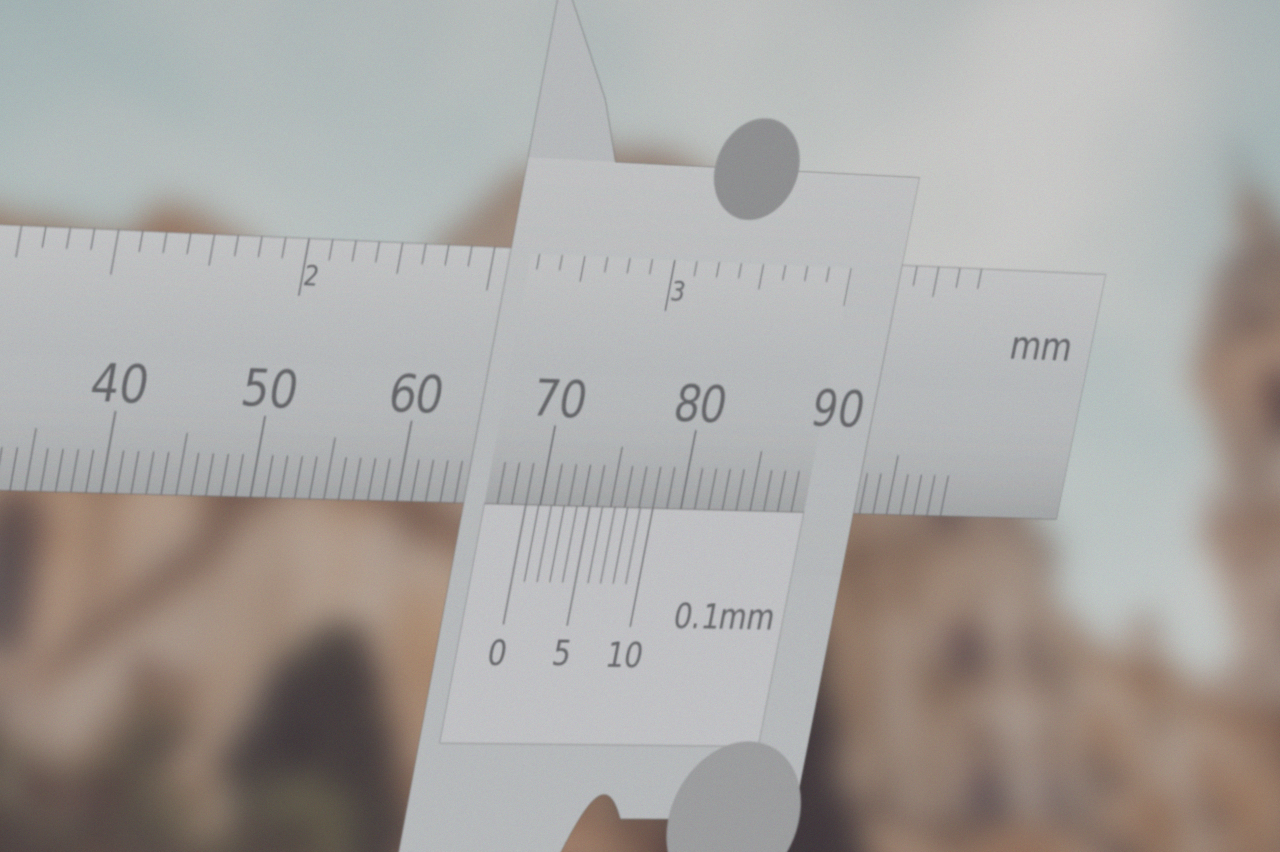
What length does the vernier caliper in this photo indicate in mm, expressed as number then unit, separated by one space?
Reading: 69.0 mm
